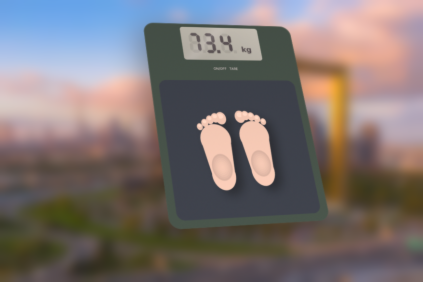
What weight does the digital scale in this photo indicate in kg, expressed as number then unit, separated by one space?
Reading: 73.4 kg
